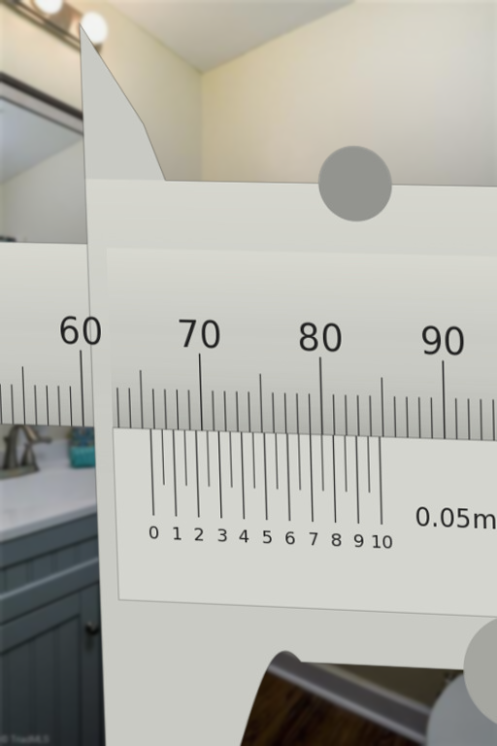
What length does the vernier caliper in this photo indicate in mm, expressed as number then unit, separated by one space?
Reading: 65.7 mm
